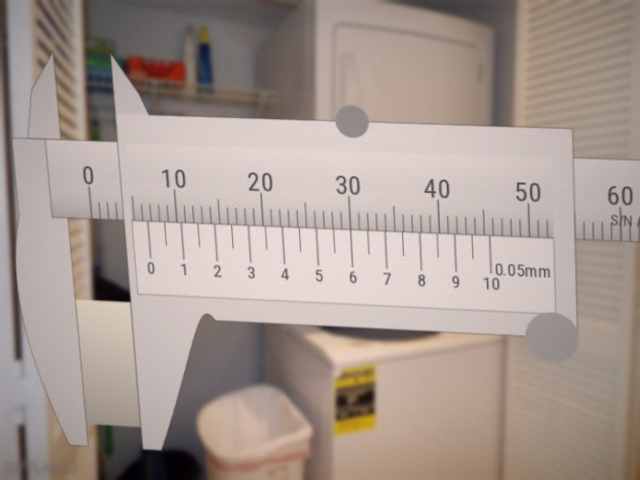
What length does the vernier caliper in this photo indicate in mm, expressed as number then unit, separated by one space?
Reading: 6.6 mm
